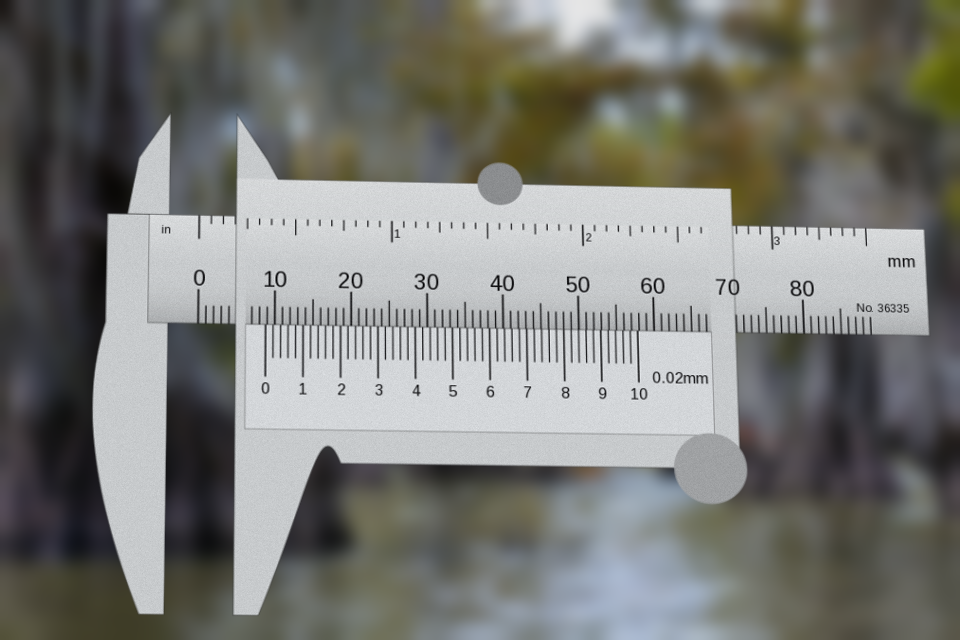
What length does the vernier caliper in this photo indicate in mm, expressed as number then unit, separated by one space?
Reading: 8.8 mm
